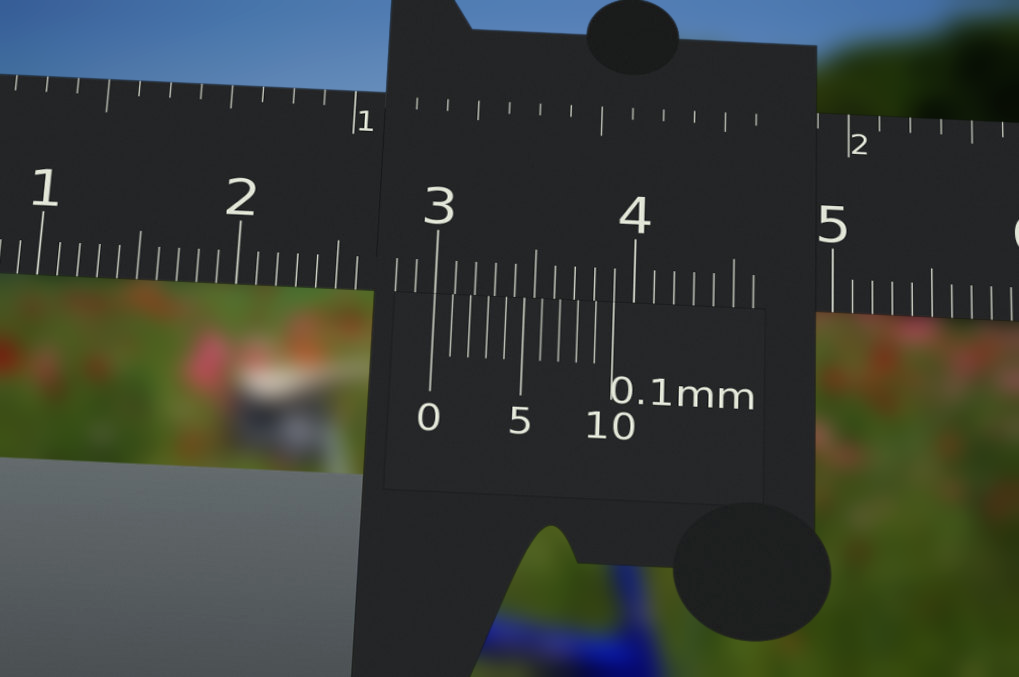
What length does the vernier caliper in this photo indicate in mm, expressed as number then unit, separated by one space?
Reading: 30.0 mm
